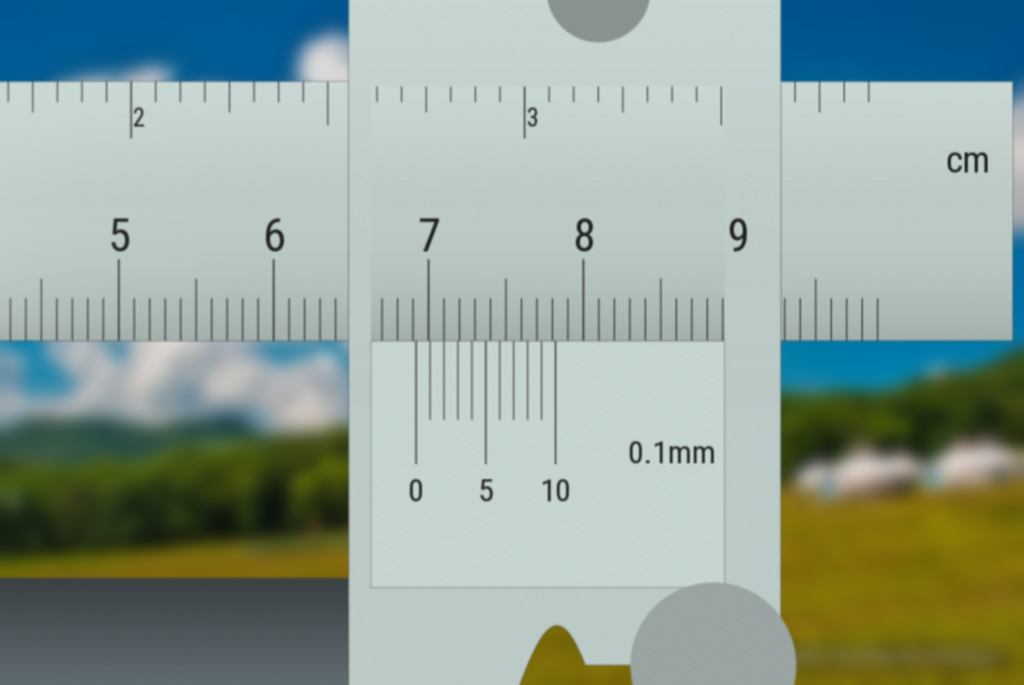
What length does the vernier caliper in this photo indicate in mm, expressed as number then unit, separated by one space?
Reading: 69.2 mm
